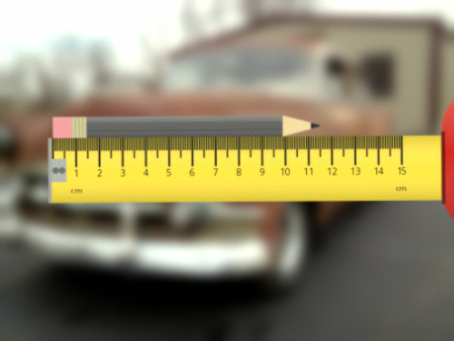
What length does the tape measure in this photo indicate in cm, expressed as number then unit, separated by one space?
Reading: 11.5 cm
